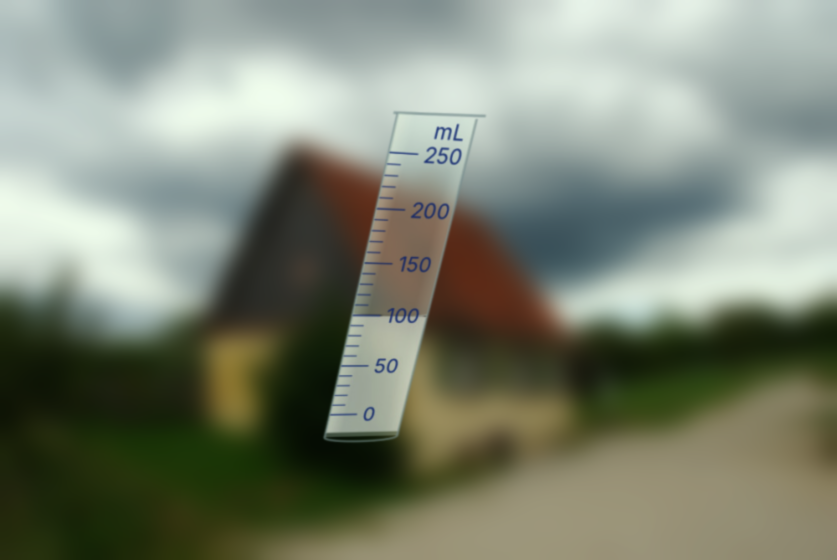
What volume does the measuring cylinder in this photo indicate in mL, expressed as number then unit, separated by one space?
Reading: 100 mL
